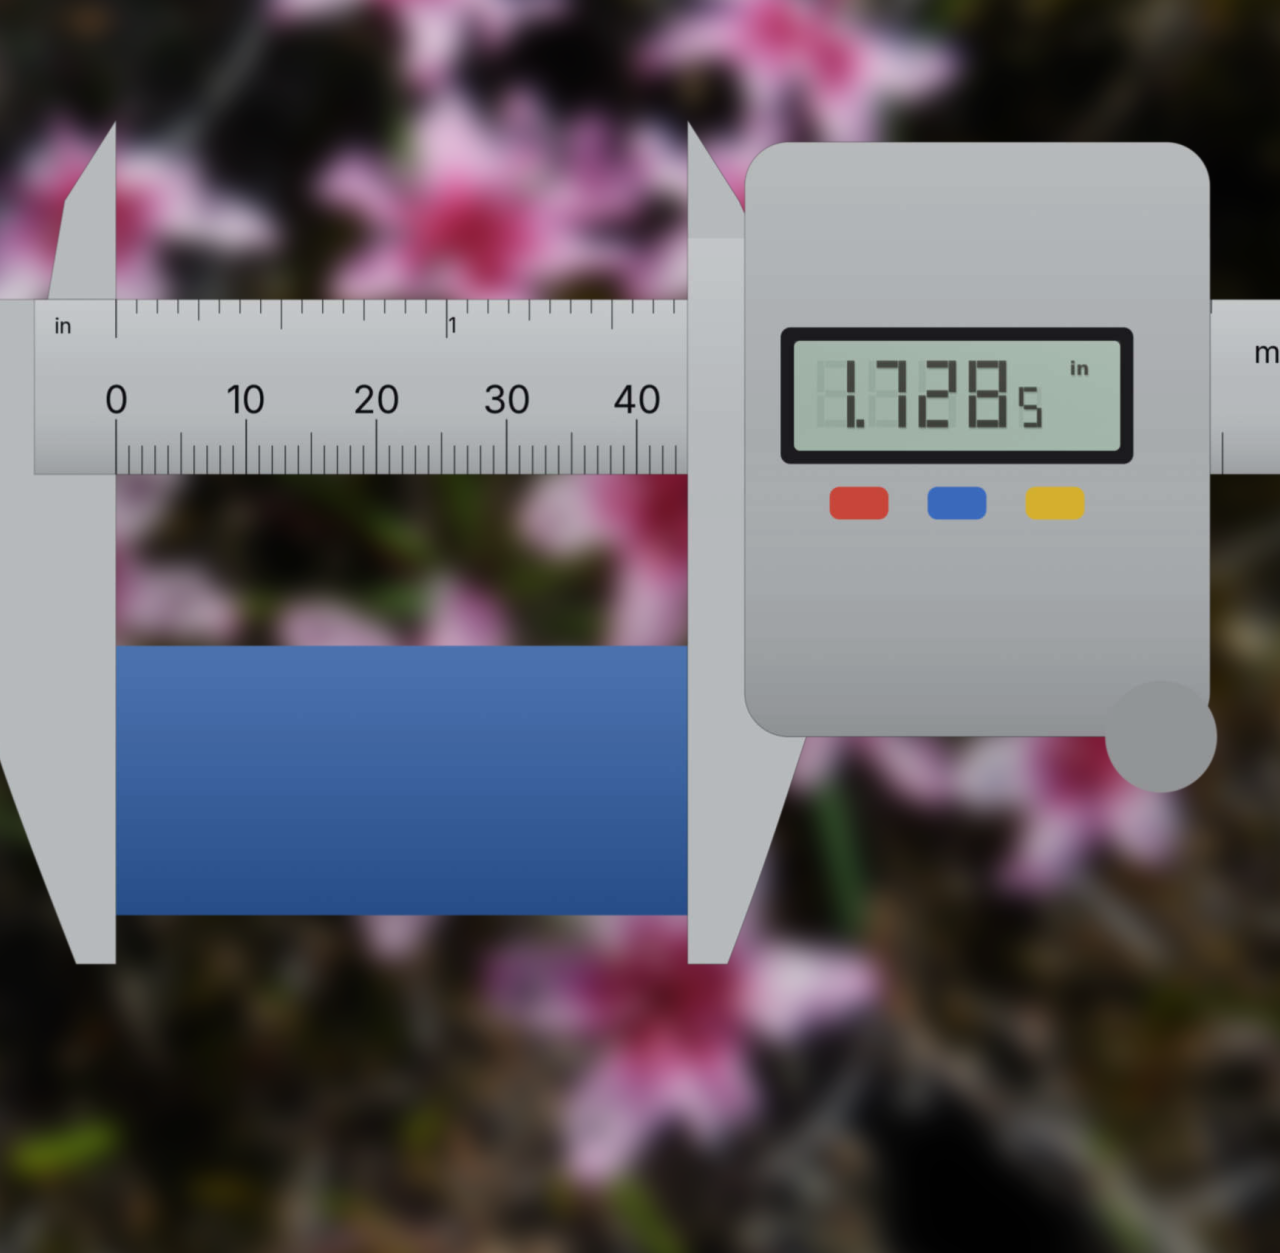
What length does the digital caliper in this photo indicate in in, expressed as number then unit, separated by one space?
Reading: 1.7285 in
